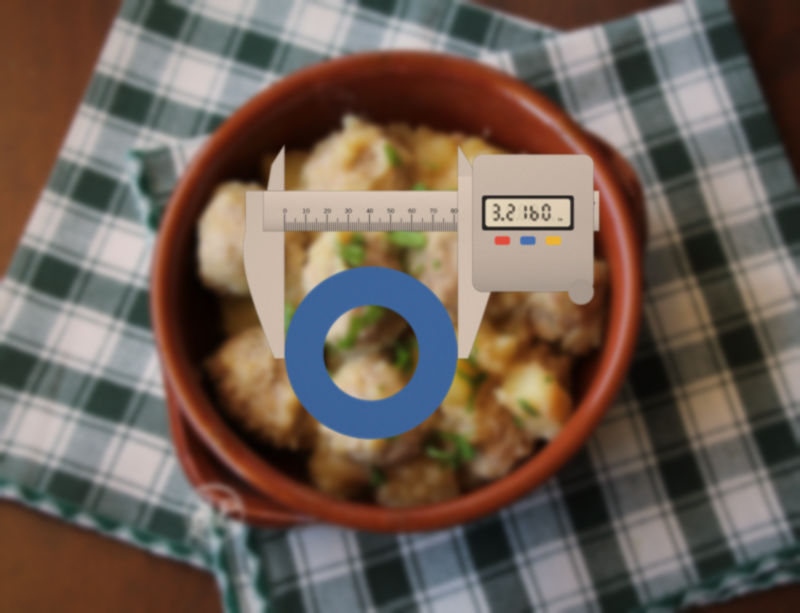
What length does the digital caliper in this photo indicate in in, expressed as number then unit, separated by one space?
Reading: 3.2160 in
